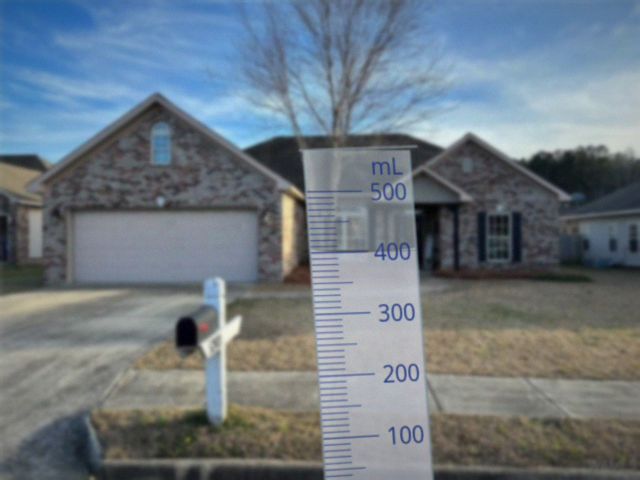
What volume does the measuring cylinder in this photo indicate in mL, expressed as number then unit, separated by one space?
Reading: 400 mL
